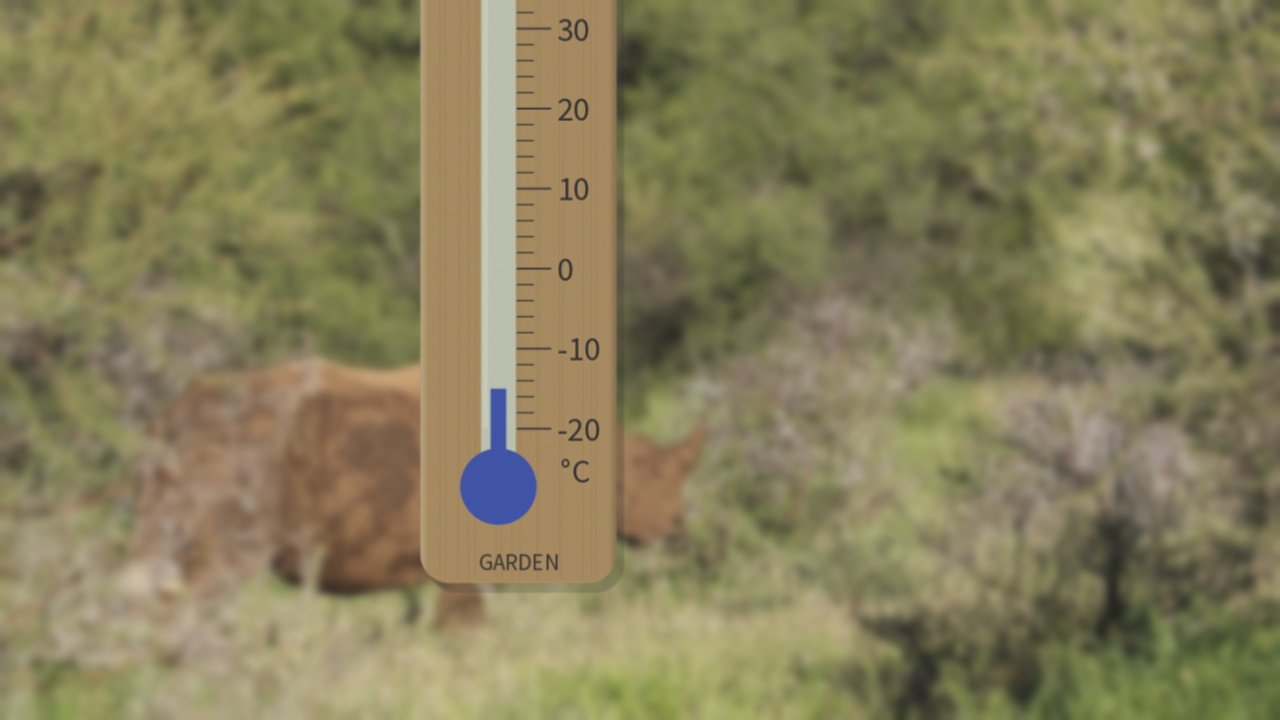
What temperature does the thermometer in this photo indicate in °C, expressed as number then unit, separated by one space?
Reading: -15 °C
